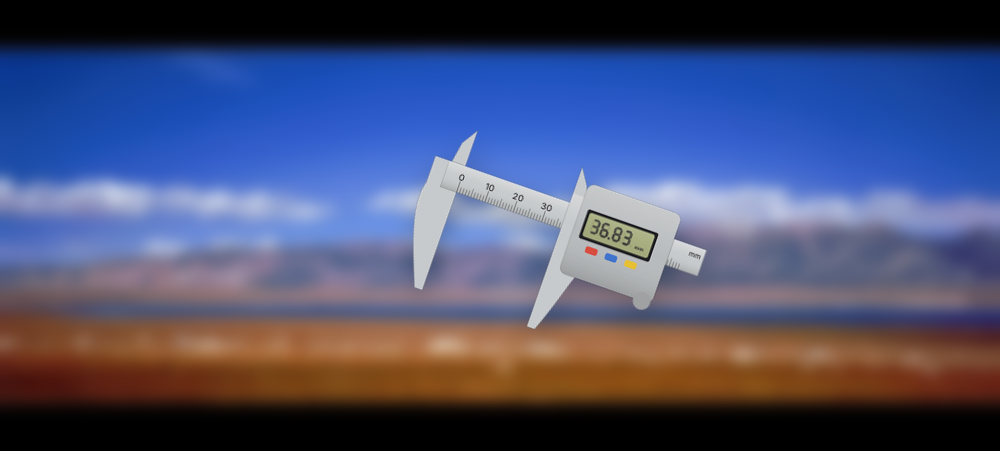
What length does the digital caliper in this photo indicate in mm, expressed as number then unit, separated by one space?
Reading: 36.83 mm
